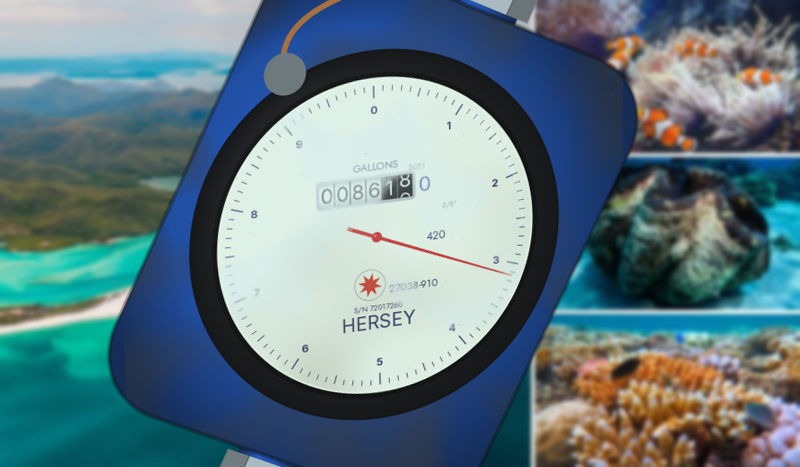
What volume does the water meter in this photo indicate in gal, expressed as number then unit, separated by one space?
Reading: 86183.1 gal
